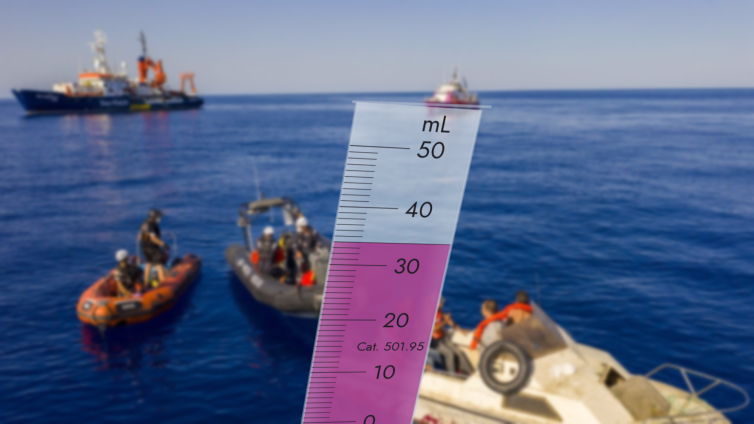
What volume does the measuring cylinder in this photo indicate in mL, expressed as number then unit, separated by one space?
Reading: 34 mL
